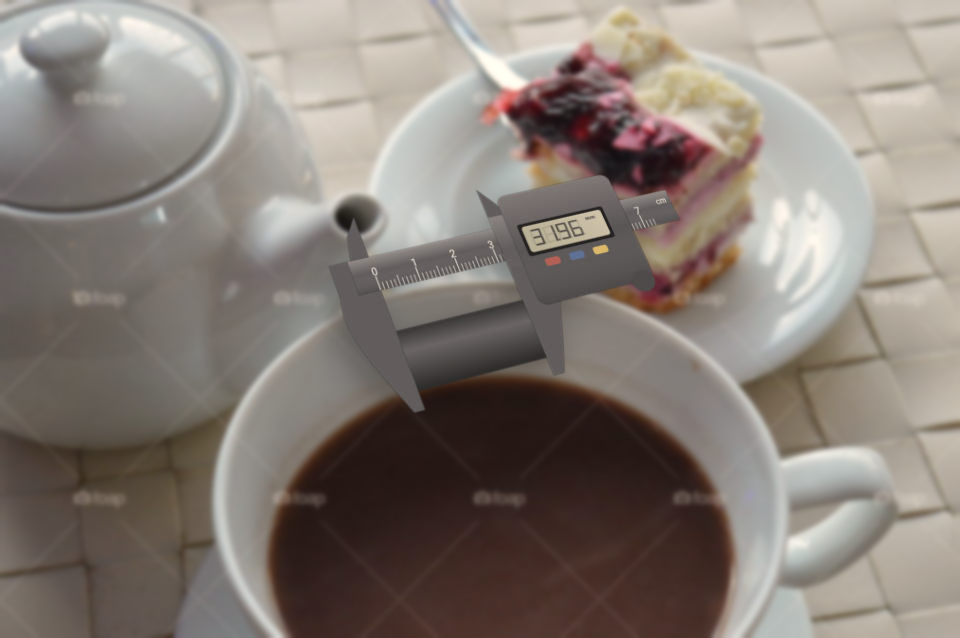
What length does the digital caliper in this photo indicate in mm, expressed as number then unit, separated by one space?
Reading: 31.96 mm
